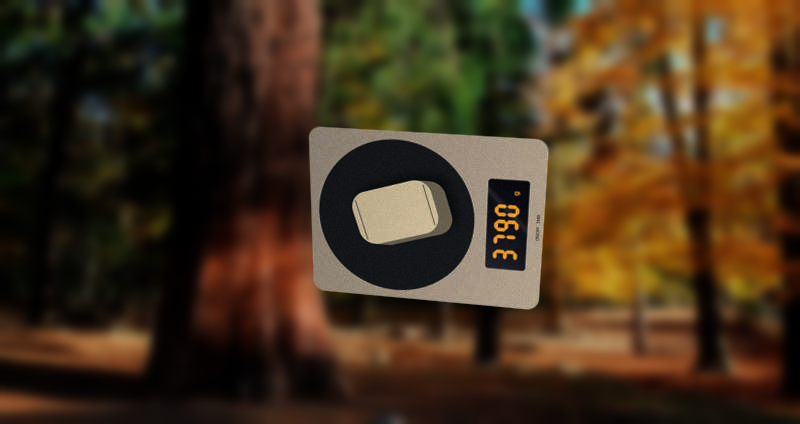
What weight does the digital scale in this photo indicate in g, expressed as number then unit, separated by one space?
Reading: 3790 g
